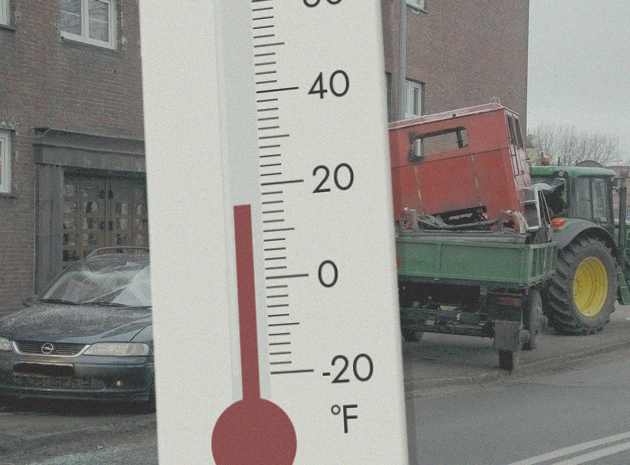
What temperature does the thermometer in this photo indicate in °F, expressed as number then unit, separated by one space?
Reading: 16 °F
